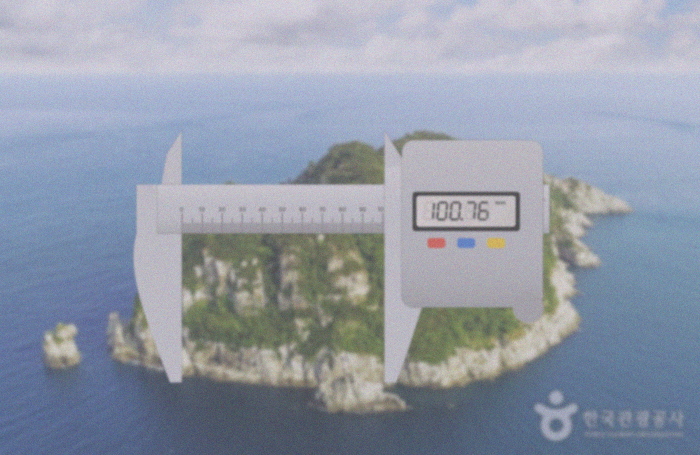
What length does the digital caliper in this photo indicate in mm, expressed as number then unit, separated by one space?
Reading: 100.76 mm
